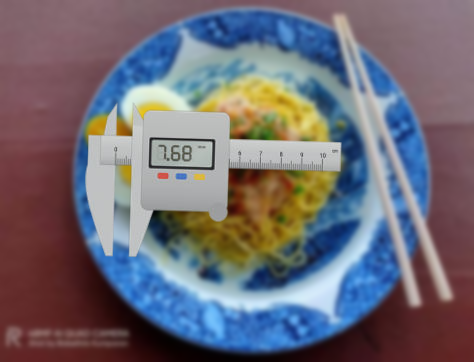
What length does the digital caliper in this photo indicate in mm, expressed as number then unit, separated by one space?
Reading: 7.68 mm
